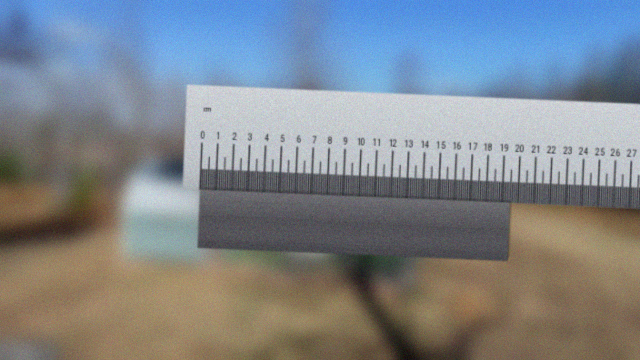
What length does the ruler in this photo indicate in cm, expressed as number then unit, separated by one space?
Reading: 19.5 cm
